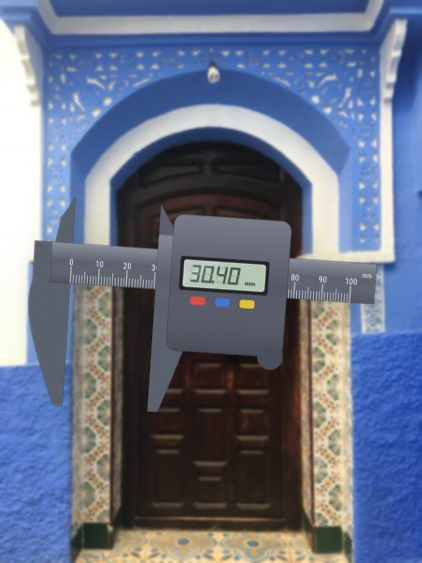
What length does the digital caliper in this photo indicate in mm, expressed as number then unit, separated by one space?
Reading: 30.40 mm
